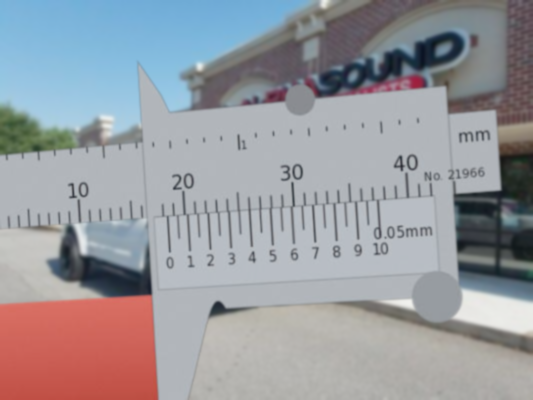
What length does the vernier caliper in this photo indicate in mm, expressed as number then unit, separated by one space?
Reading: 18.4 mm
